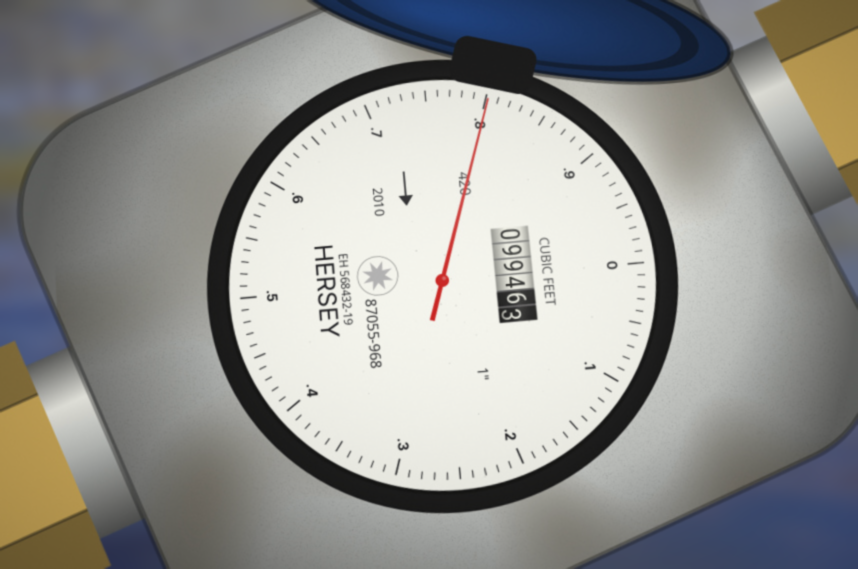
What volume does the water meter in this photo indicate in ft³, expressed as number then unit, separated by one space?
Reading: 99462.80 ft³
